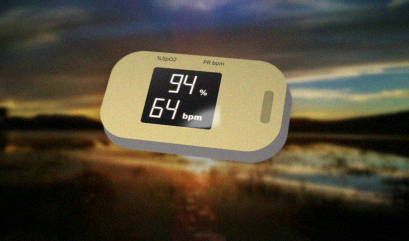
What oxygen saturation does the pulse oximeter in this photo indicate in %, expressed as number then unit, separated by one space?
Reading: 94 %
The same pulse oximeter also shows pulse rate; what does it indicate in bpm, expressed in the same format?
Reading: 64 bpm
